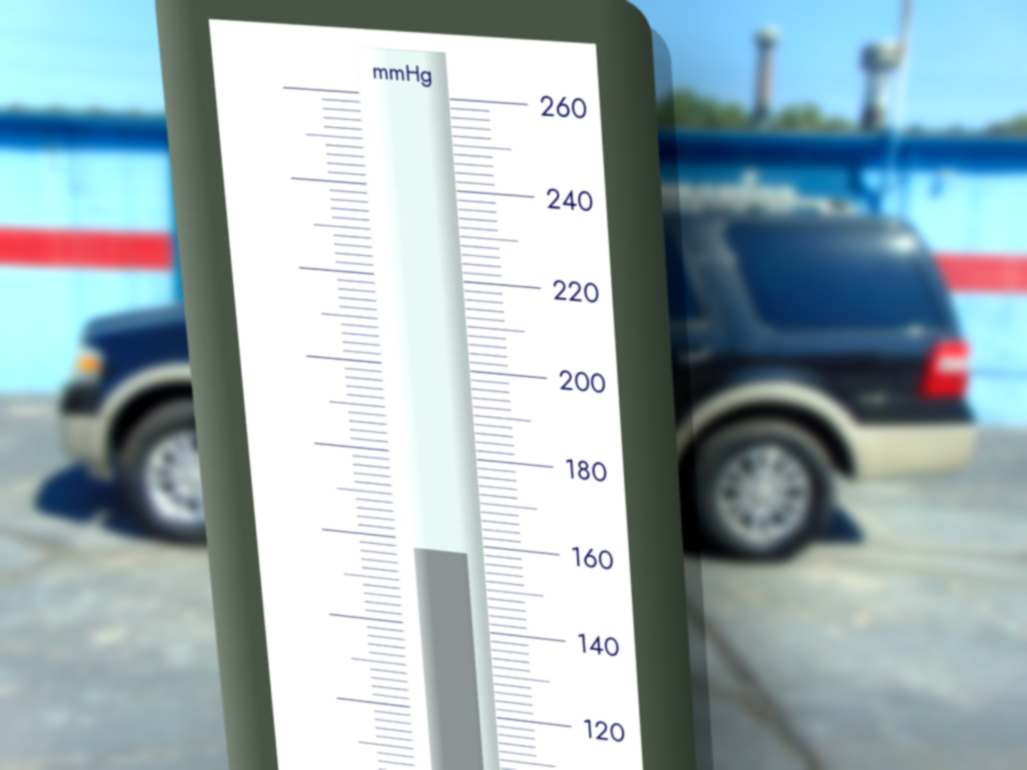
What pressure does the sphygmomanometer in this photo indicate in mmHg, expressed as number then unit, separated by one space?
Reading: 158 mmHg
